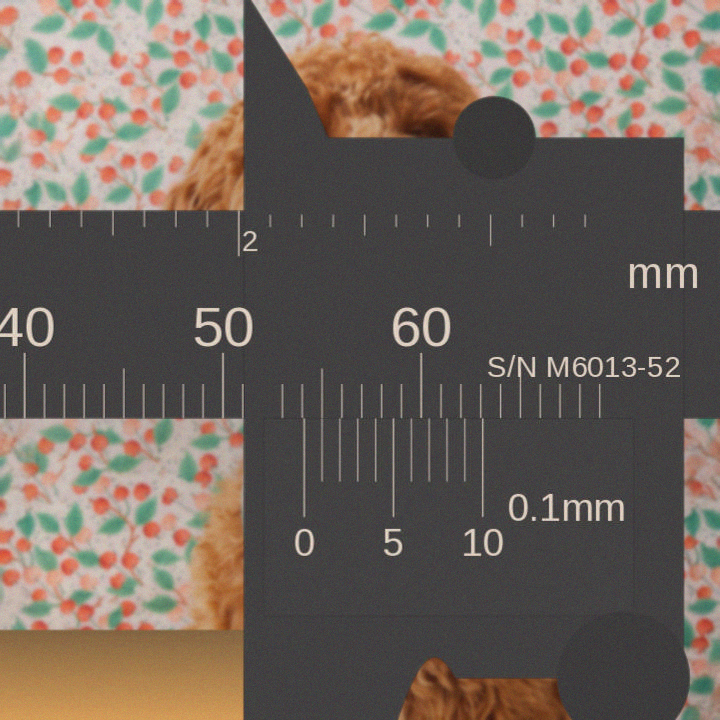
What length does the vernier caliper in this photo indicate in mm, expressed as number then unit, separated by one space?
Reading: 54.1 mm
